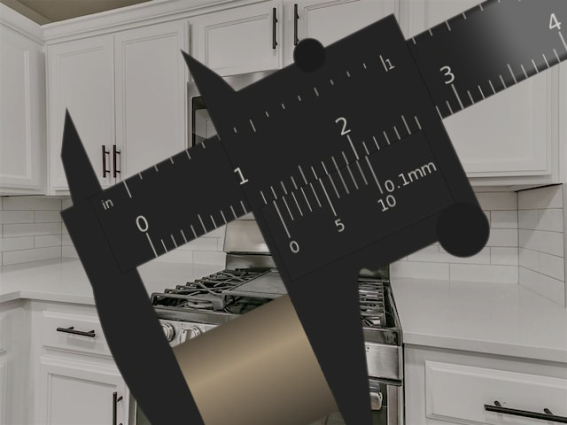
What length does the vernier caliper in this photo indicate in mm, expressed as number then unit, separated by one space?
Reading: 11.7 mm
